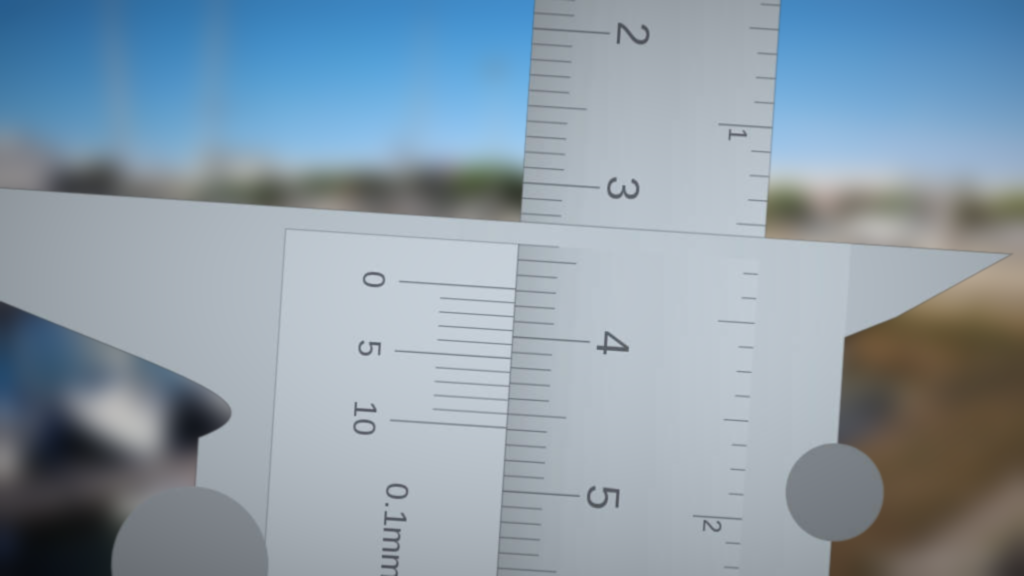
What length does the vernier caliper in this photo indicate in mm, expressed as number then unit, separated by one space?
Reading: 36.9 mm
